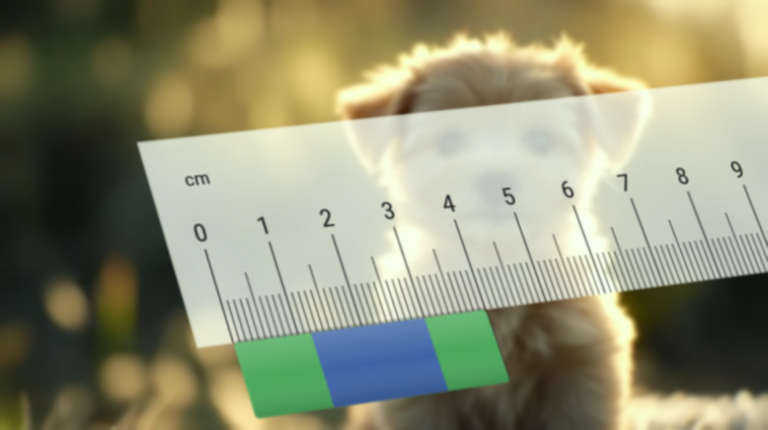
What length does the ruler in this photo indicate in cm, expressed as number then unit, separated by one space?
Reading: 4 cm
